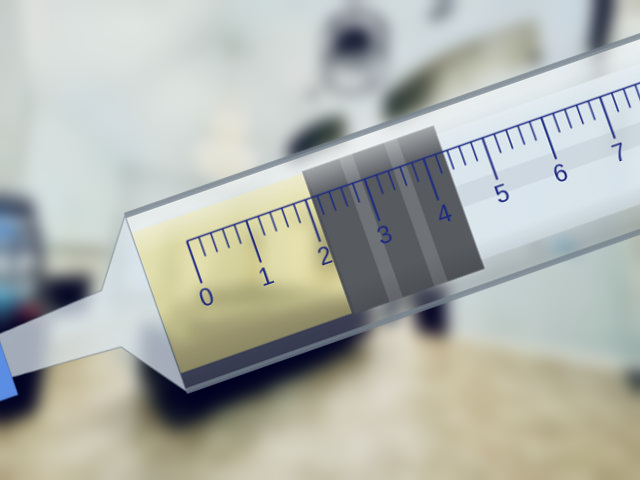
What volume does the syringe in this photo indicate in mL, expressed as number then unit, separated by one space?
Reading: 2.1 mL
